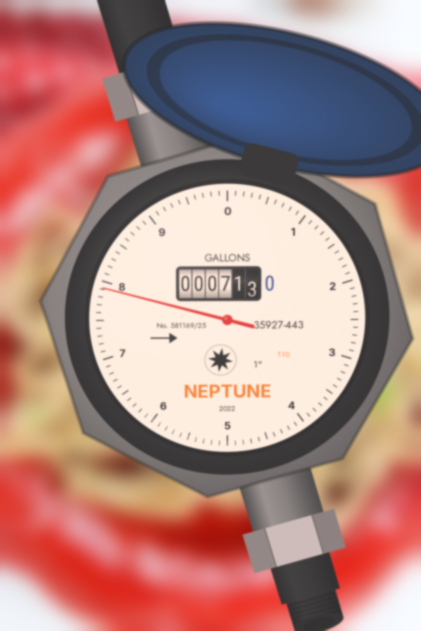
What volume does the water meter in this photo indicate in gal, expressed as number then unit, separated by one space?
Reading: 7127.9 gal
